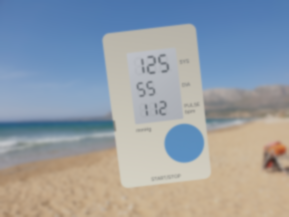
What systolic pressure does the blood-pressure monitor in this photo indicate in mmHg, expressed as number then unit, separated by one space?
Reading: 125 mmHg
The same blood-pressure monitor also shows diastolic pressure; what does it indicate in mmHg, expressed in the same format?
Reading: 55 mmHg
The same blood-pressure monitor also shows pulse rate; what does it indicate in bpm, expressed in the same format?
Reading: 112 bpm
